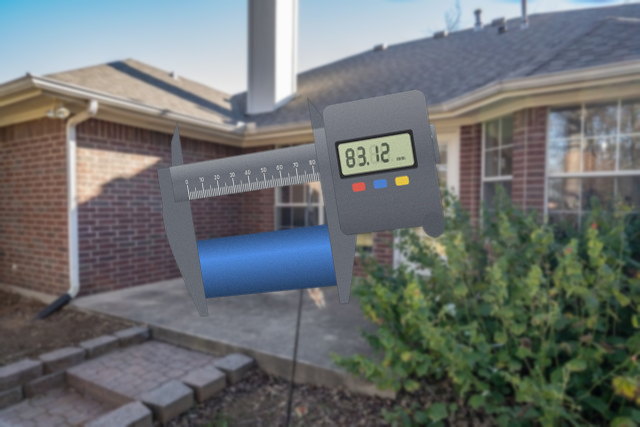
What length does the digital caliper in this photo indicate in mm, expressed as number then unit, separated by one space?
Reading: 83.12 mm
